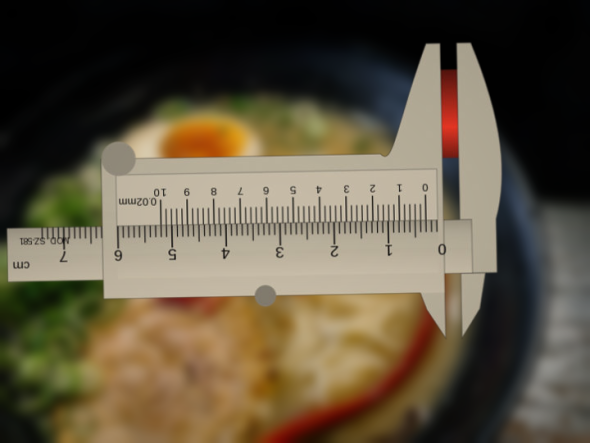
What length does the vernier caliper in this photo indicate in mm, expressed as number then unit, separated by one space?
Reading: 3.0 mm
